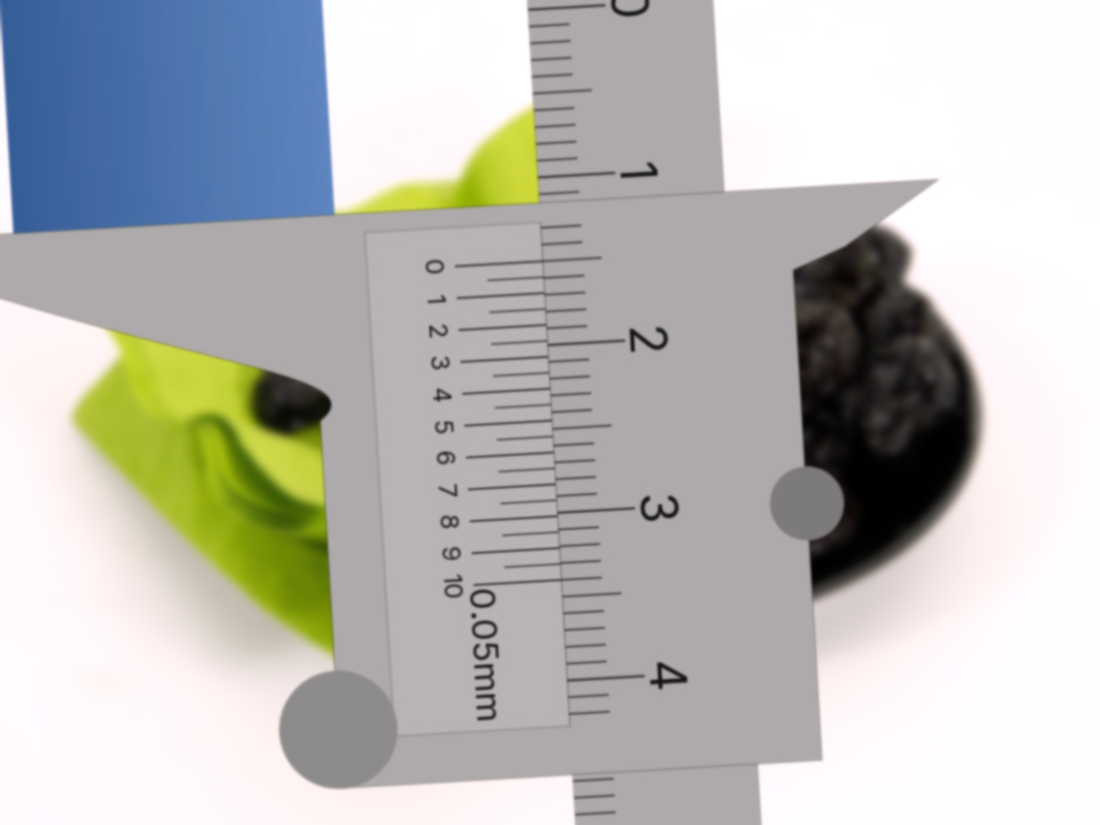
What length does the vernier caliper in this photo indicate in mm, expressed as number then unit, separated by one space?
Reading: 15.0 mm
